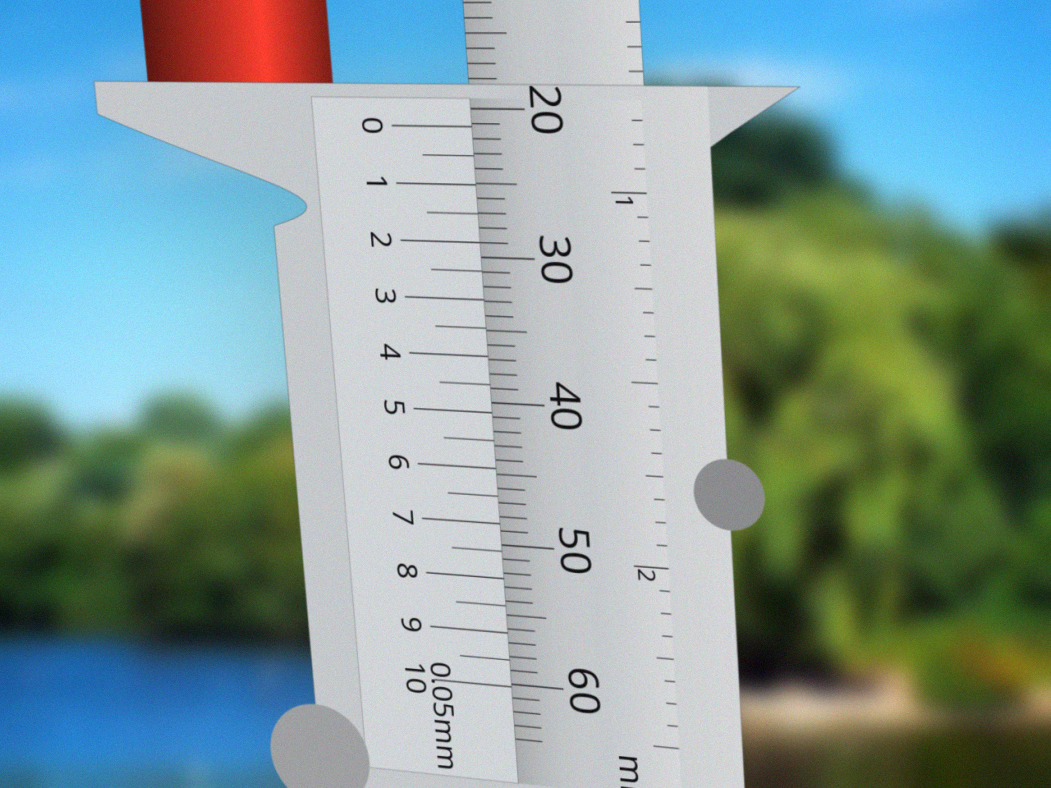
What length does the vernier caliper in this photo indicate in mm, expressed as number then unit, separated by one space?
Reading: 21.2 mm
